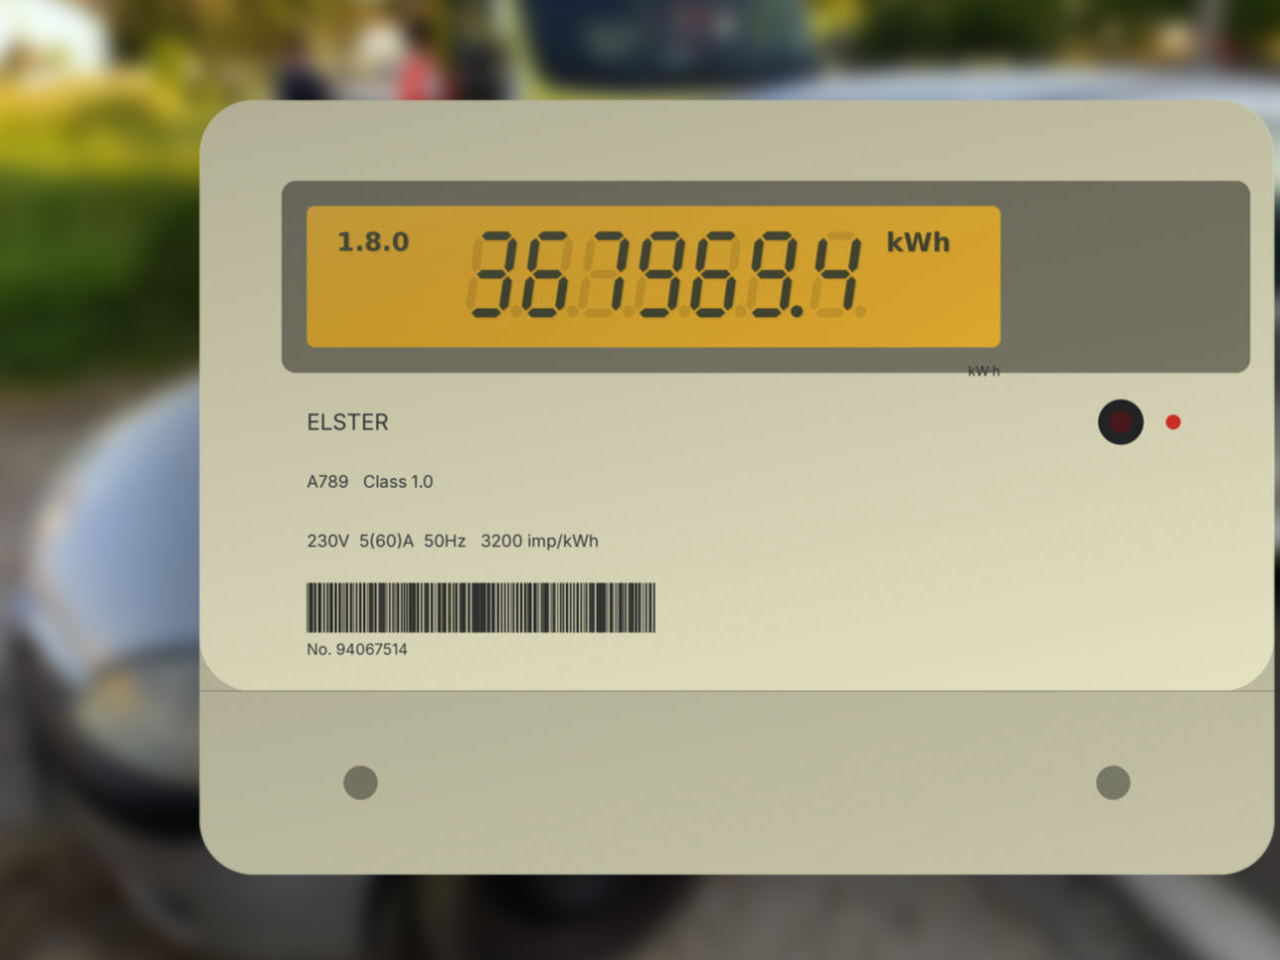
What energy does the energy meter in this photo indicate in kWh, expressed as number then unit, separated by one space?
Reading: 367969.4 kWh
